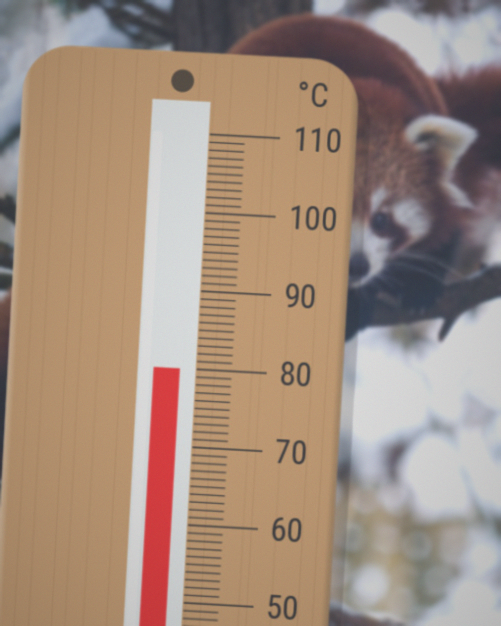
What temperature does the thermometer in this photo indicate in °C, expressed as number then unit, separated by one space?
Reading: 80 °C
